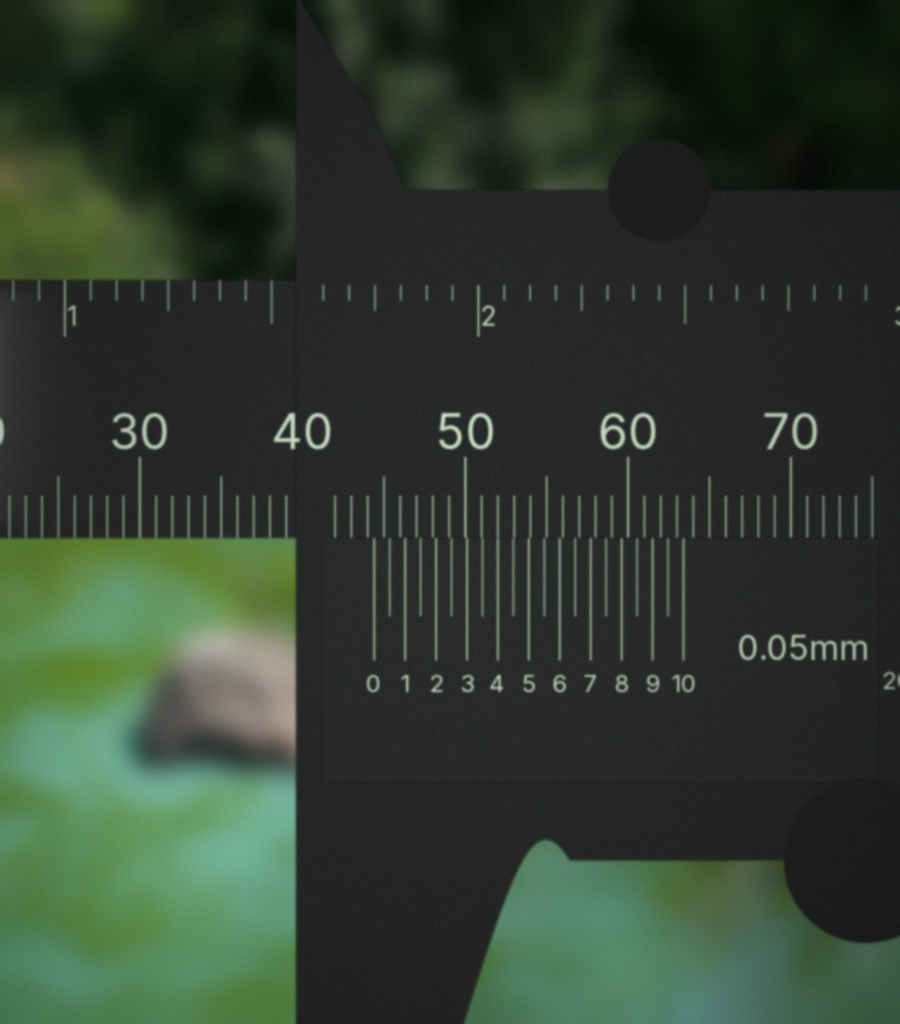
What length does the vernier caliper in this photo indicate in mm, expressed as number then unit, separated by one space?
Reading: 44.4 mm
